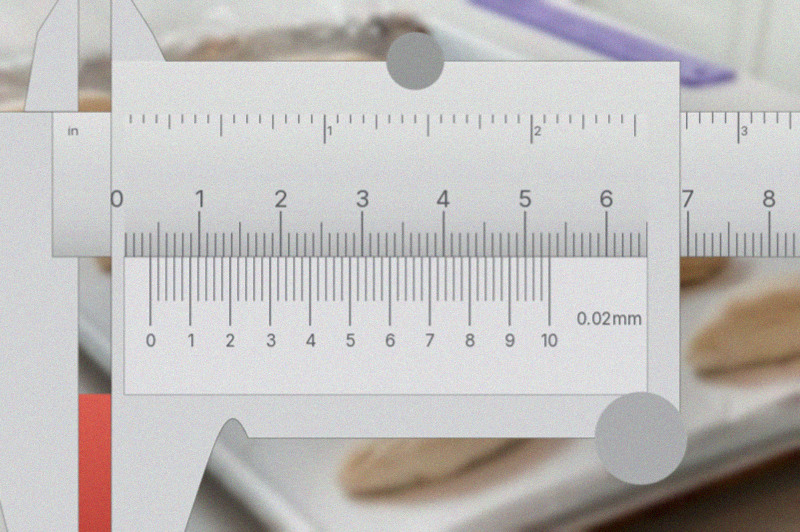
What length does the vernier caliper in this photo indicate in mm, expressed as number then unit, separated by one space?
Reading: 4.0 mm
